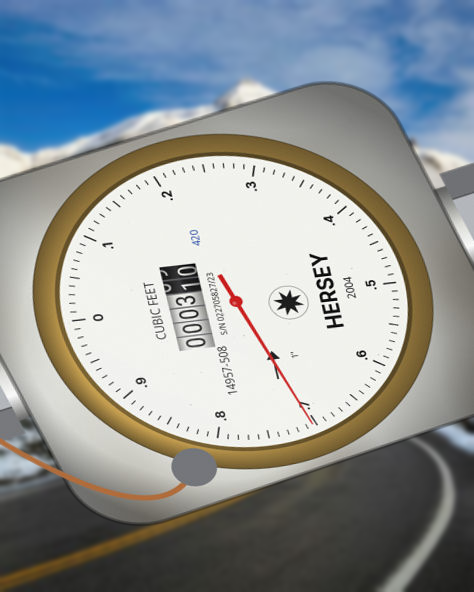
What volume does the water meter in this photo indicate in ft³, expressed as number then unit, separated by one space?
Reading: 309.70 ft³
